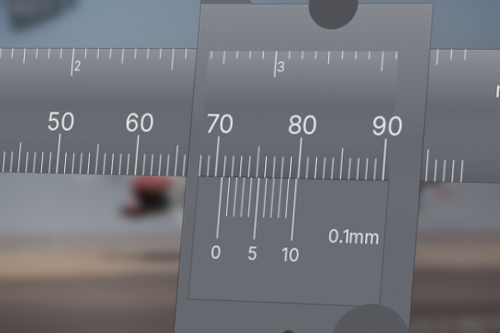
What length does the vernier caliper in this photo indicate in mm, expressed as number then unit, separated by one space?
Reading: 70.8 mm
